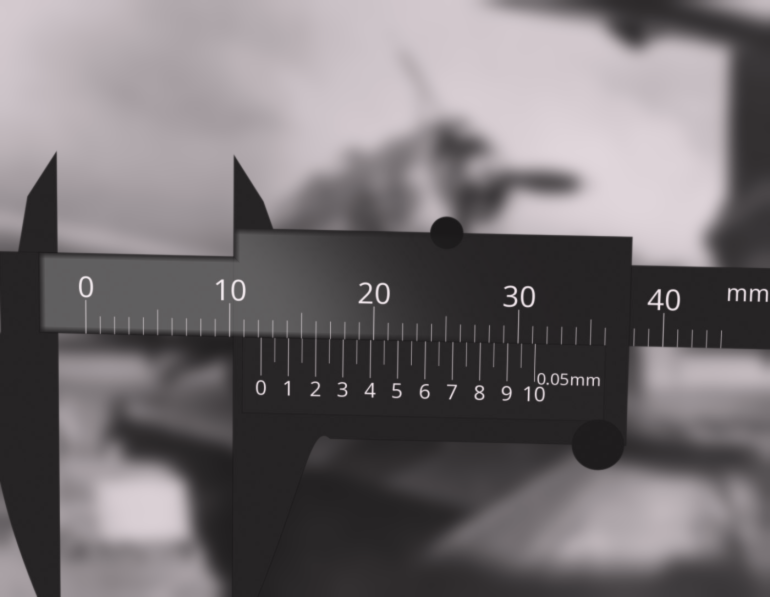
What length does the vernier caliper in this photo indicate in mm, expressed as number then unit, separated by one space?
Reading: 12.2 mm
